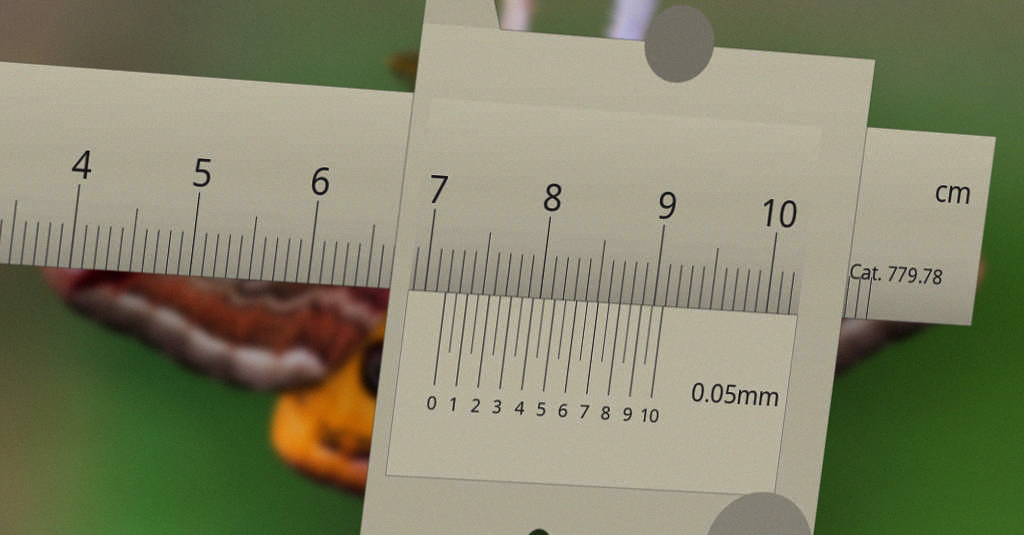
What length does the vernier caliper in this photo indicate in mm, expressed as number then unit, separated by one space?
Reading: 71.8 mm
